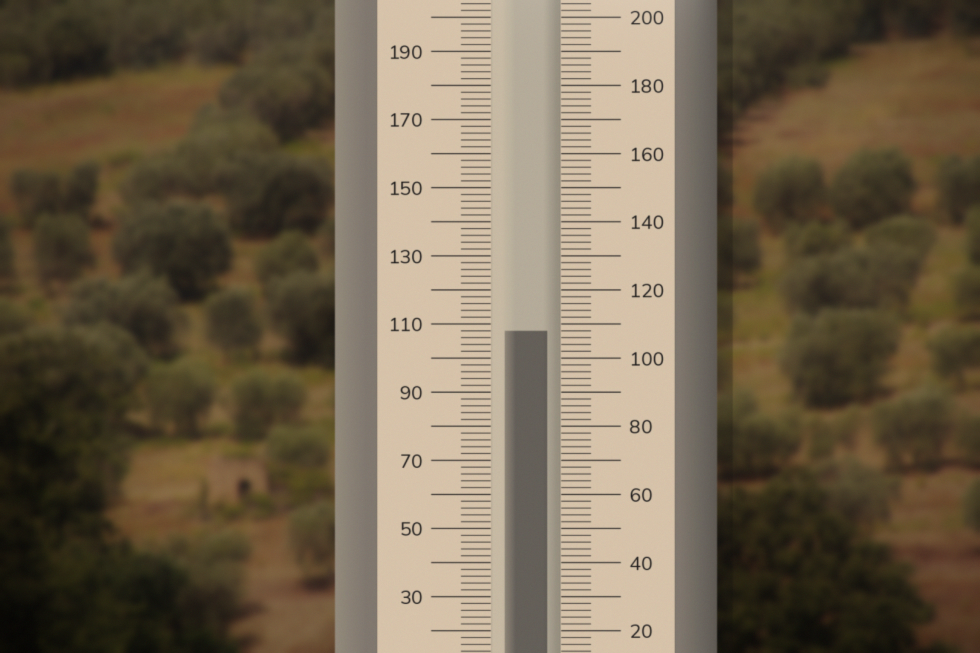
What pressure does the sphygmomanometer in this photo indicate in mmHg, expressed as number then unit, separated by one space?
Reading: 108 mmHg
